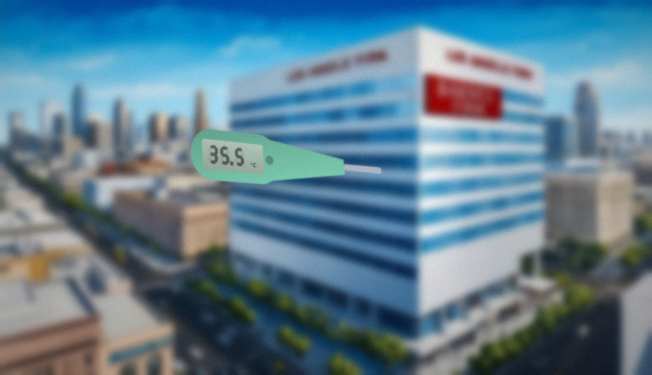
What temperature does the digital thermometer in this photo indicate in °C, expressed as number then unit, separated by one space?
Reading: 35.5 °C
